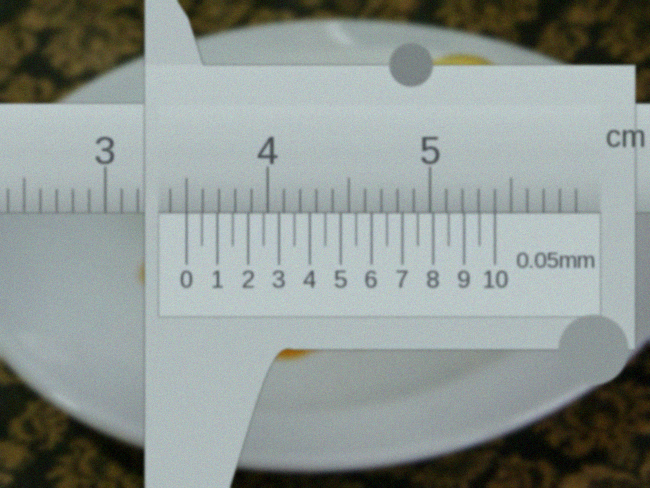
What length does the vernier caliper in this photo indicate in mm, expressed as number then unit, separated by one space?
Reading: 35.0 mm
